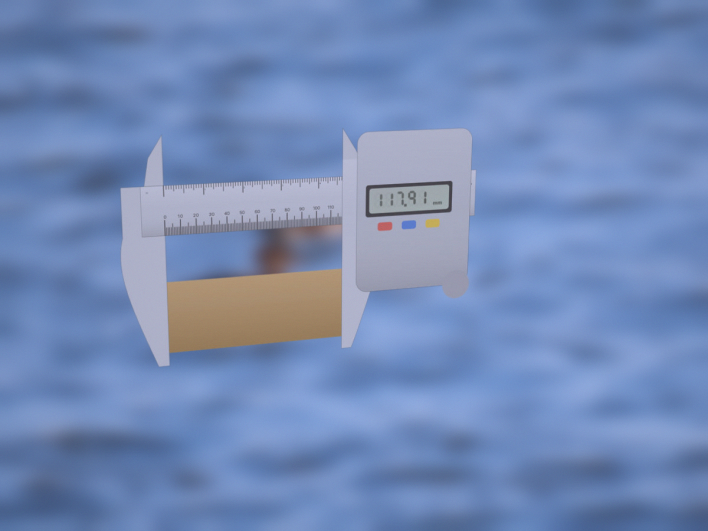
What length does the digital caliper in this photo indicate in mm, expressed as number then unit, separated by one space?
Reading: 117.91 mm
